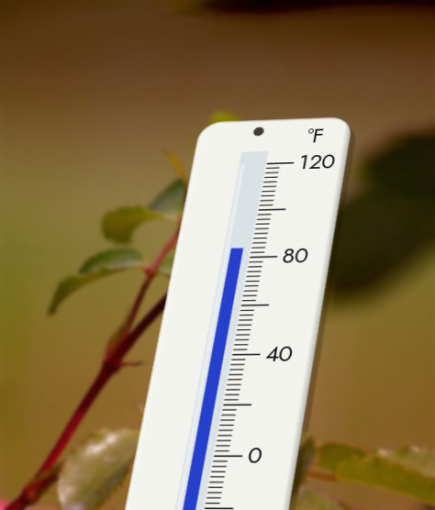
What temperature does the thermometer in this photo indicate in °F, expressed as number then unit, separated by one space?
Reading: 84 °F
